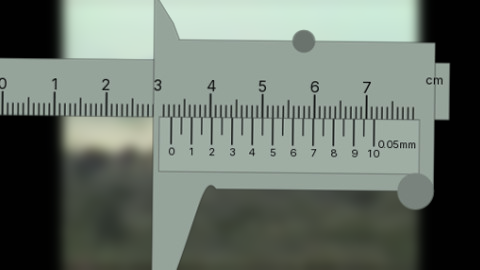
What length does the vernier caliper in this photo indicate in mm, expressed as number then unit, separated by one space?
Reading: 32.5 mm
